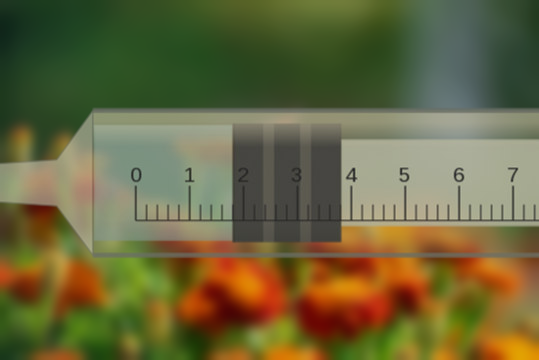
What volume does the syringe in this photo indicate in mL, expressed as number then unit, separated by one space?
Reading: 1.8 mL
